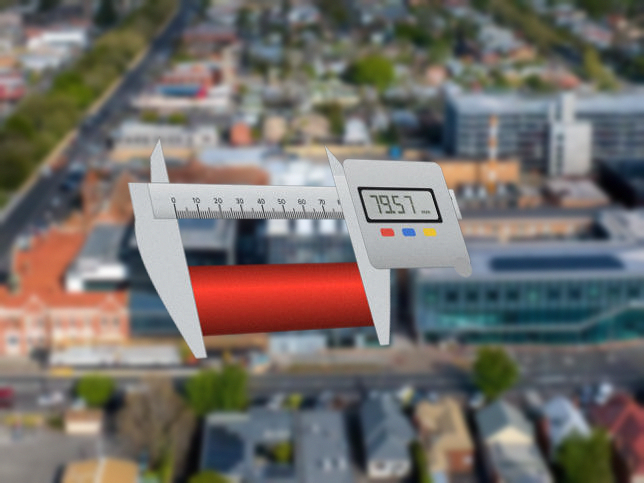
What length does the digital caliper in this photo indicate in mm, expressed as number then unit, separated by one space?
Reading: 79.57 mm
